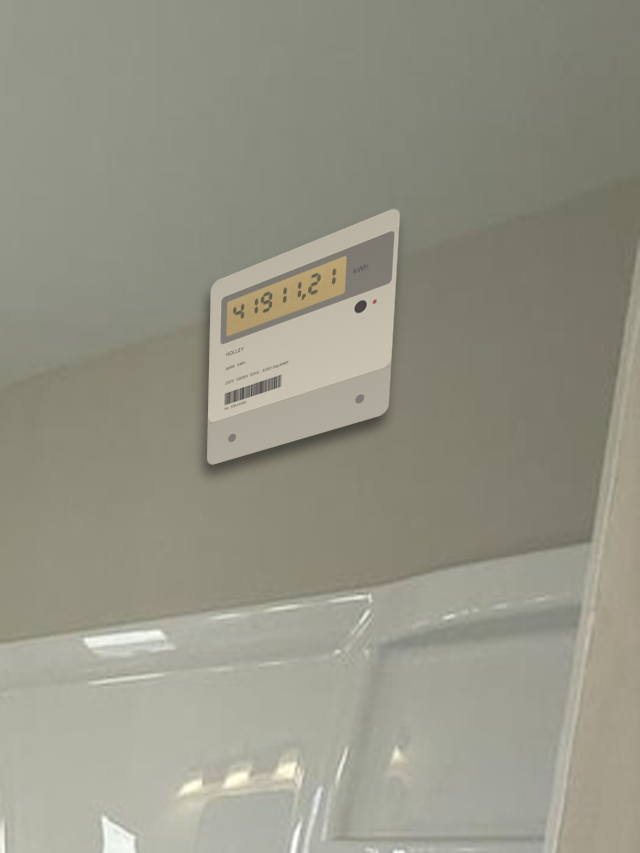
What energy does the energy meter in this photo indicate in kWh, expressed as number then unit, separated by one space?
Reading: 41911.21 kWh
